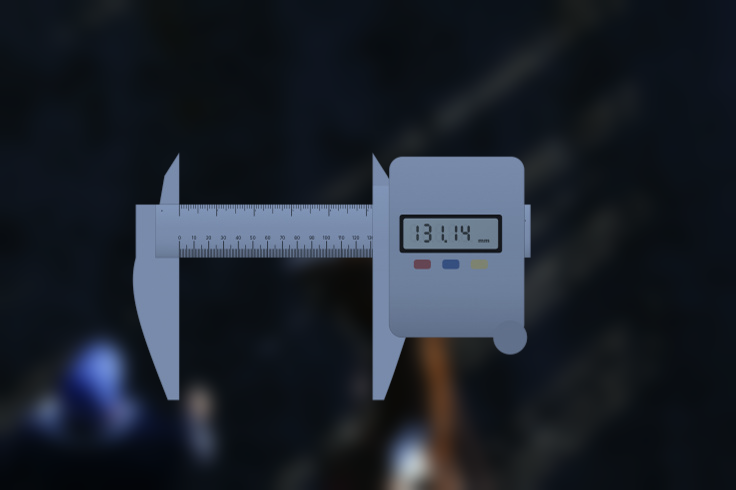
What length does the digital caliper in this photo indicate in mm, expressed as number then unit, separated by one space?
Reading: 131.14 mm
